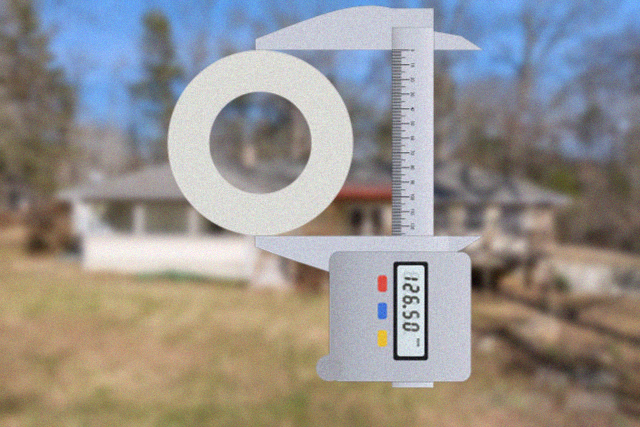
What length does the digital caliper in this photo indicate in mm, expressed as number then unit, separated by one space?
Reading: 126.50 mm
